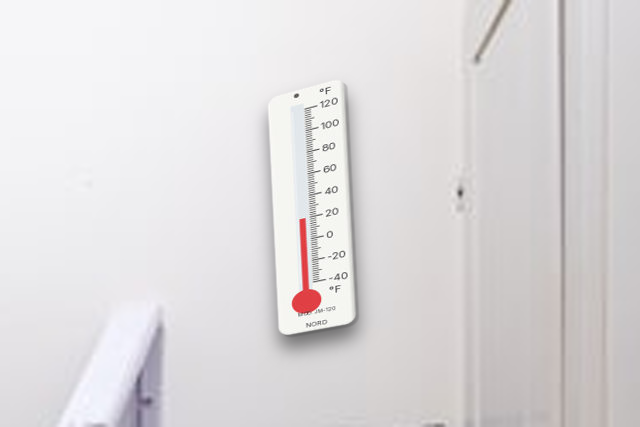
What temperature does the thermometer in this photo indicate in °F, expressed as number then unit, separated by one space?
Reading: 20 °F
